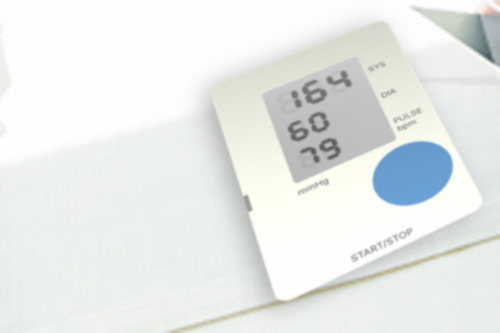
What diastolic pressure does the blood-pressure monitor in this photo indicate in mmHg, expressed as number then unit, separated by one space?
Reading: 60 mmHg
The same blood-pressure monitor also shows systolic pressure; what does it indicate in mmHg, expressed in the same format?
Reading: 164 mmHg
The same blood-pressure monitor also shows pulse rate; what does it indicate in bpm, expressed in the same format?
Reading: 79 bpm
